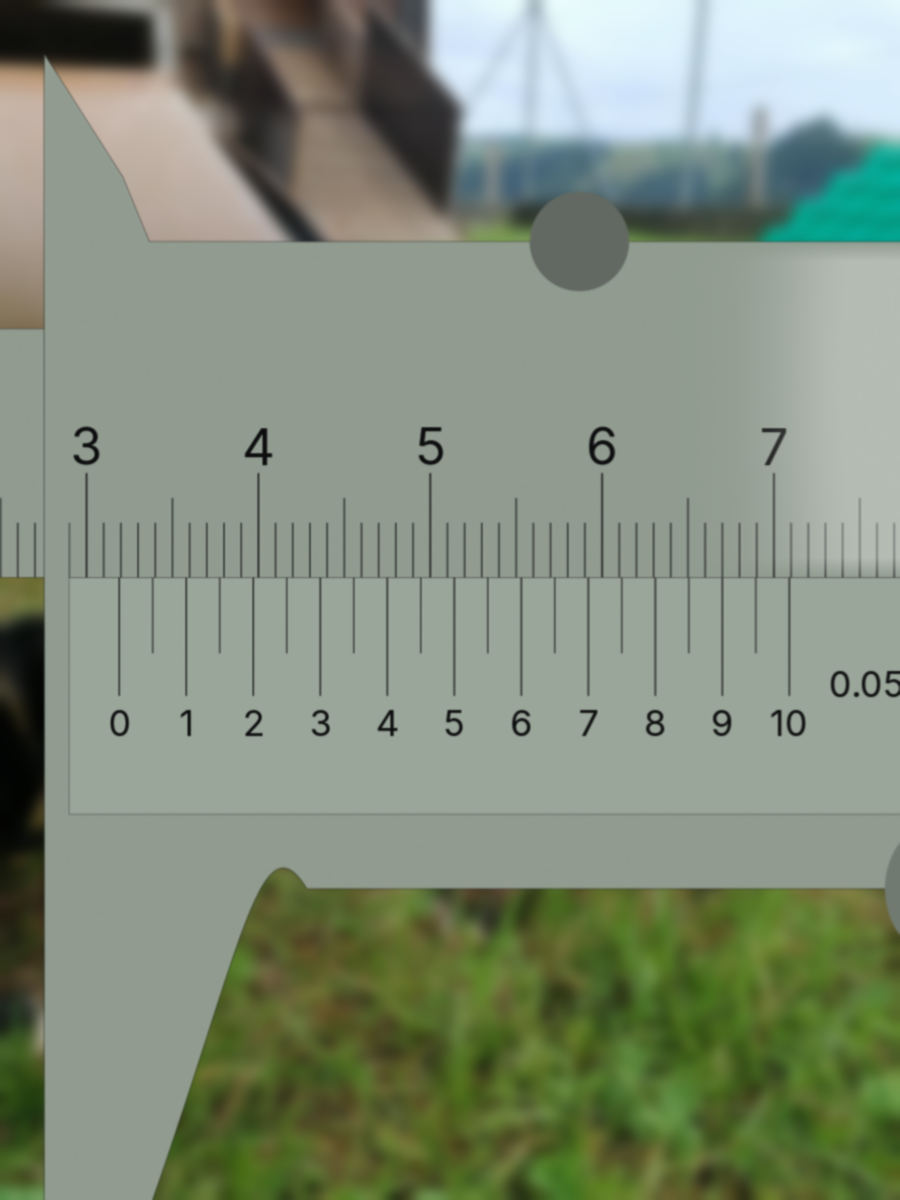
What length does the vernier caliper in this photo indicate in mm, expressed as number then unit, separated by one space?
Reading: 31.9 mm
